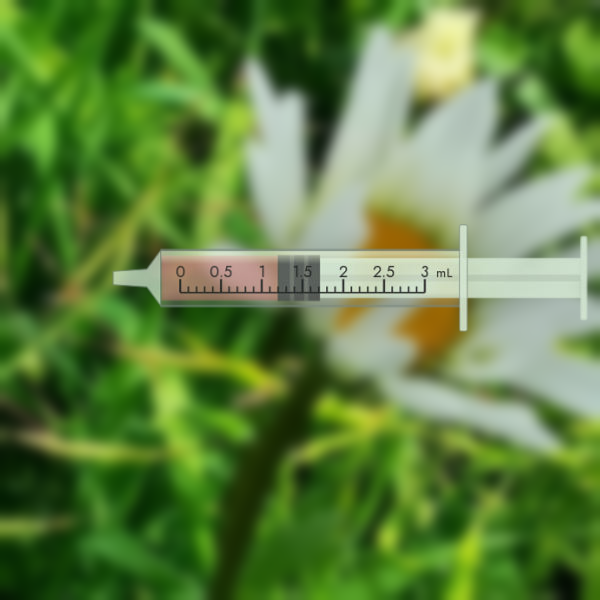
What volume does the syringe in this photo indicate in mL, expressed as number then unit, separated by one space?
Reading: 1.2 mL
